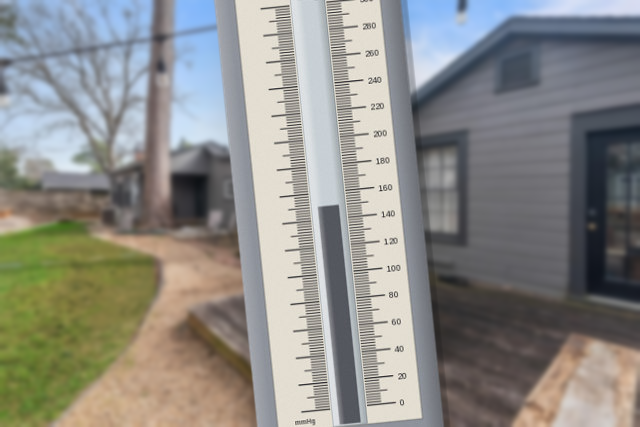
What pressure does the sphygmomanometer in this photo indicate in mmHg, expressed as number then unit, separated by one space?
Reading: 150 mmHg
